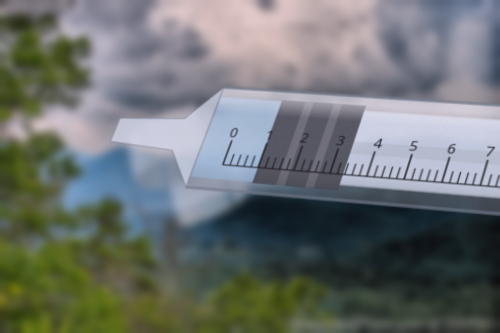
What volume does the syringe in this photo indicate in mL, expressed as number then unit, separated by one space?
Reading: 1 mL
